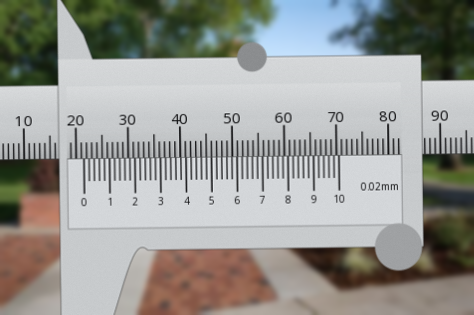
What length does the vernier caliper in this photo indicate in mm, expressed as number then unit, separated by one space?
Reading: 21.5 mm
